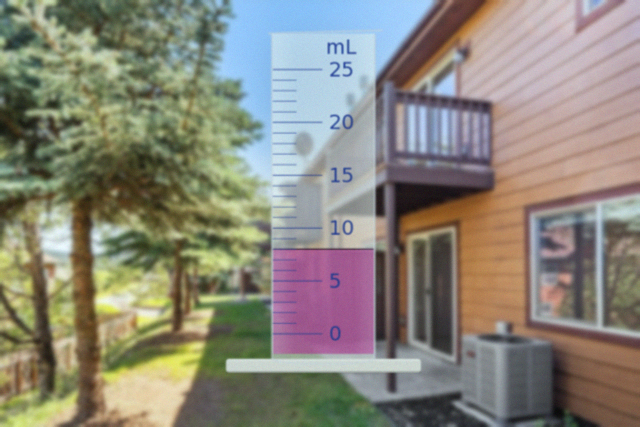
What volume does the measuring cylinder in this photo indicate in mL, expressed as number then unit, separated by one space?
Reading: 8 mL
